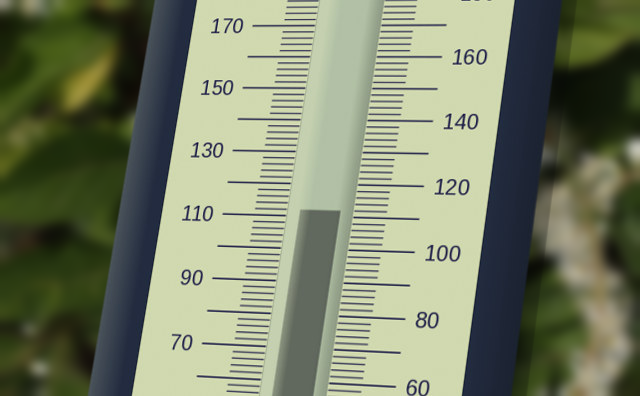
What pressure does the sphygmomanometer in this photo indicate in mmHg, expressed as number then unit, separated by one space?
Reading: 112 mmHg
